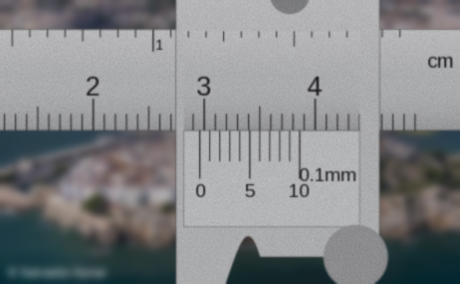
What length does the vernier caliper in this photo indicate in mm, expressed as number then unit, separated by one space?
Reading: 29.6 mm
